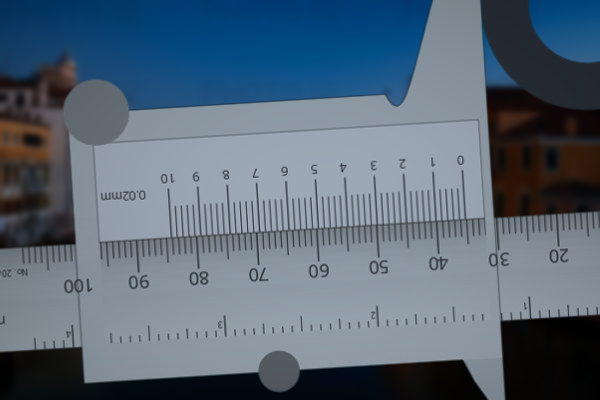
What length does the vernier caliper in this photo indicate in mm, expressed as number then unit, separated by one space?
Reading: 35.2 mm
